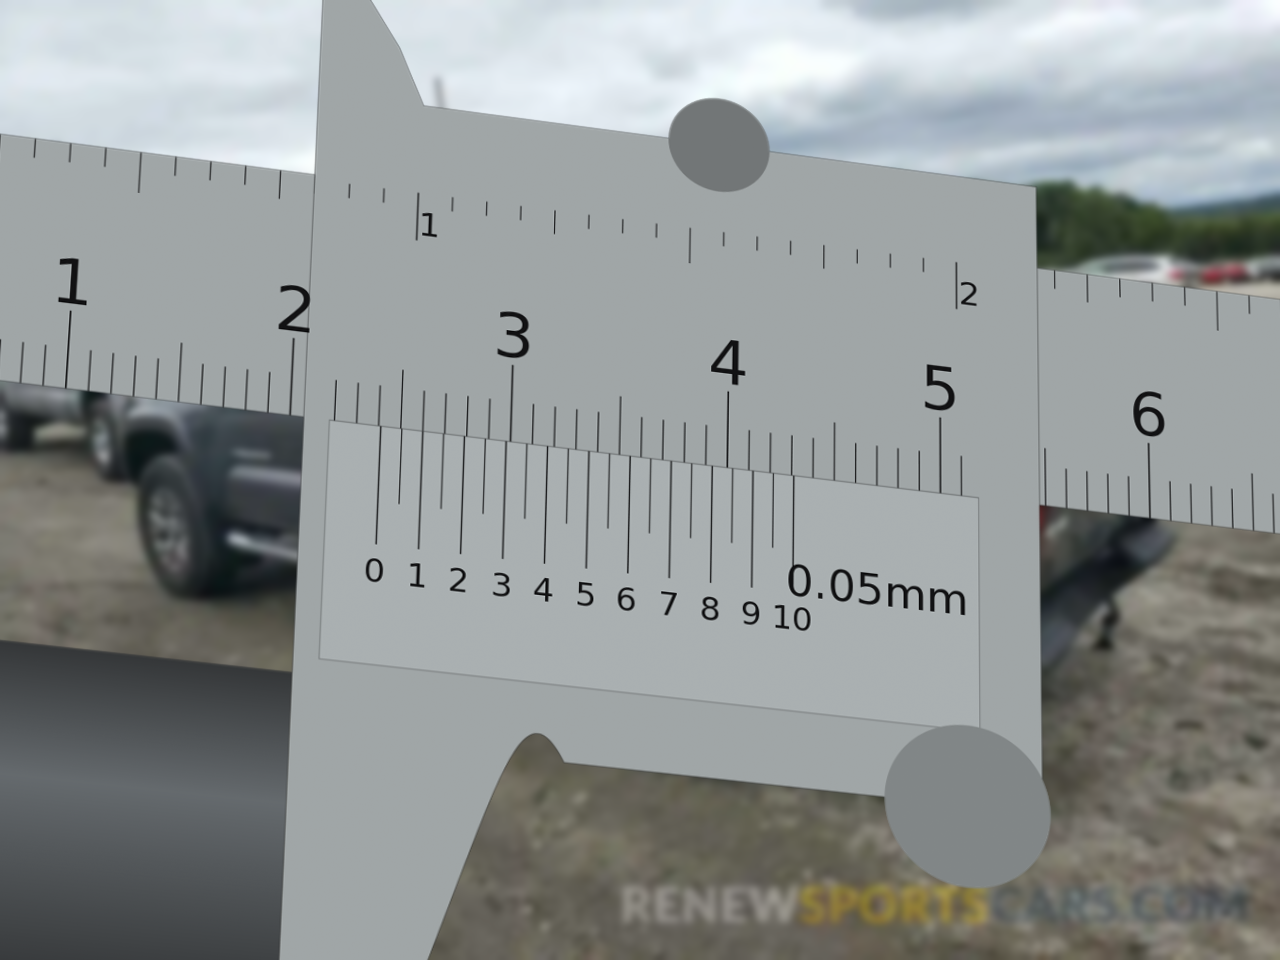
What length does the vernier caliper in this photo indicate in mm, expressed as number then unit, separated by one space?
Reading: 24.1 mm
